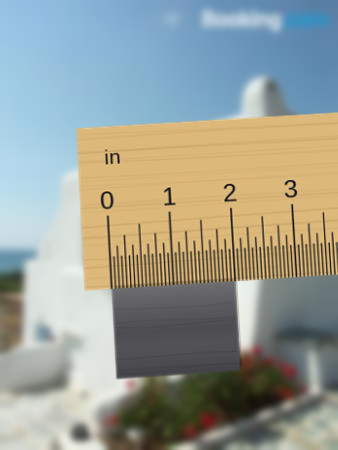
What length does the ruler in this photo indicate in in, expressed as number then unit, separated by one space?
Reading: 2 in
